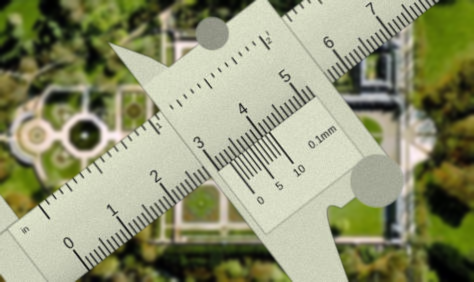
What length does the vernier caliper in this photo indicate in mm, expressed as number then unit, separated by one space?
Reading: 32.5 mm
